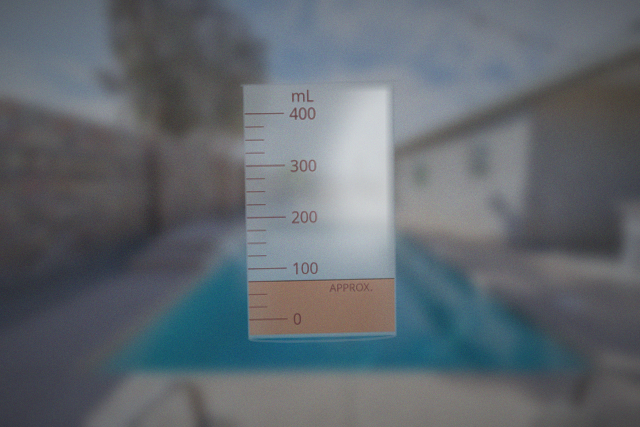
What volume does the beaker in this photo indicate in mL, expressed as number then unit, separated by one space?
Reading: 75 mL
